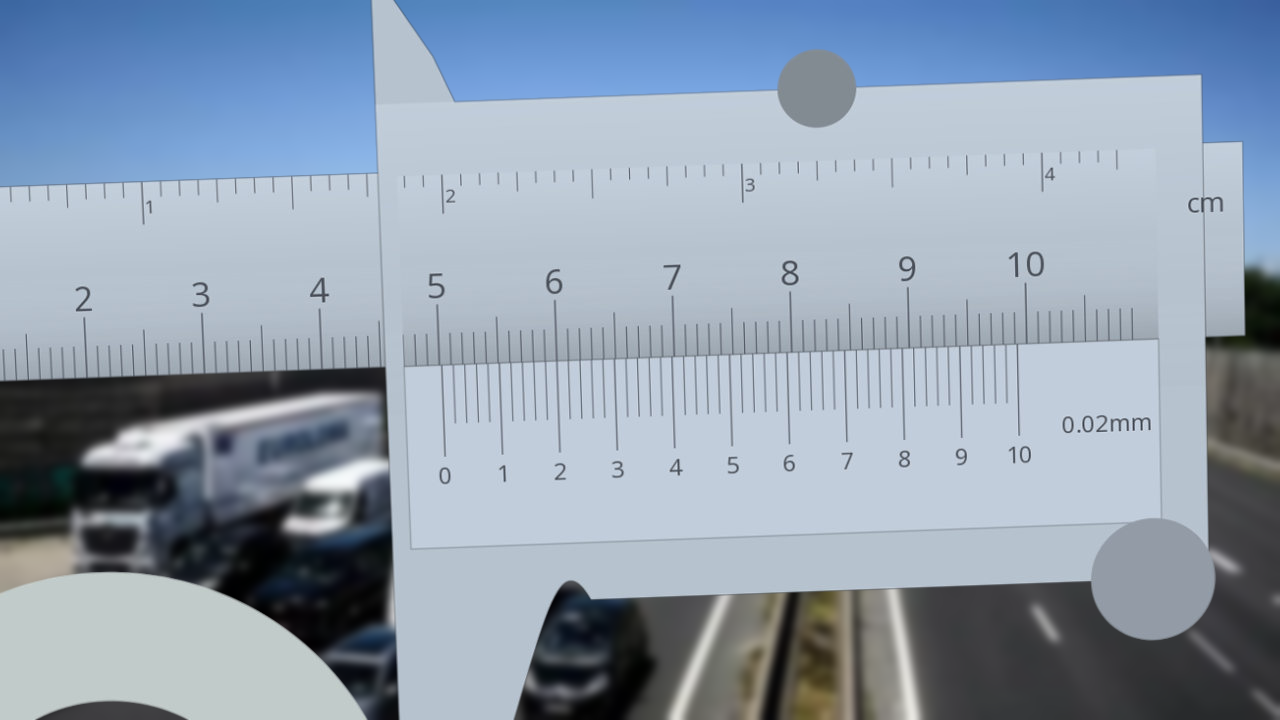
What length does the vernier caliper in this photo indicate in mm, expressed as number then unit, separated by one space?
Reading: 50.2 mm
